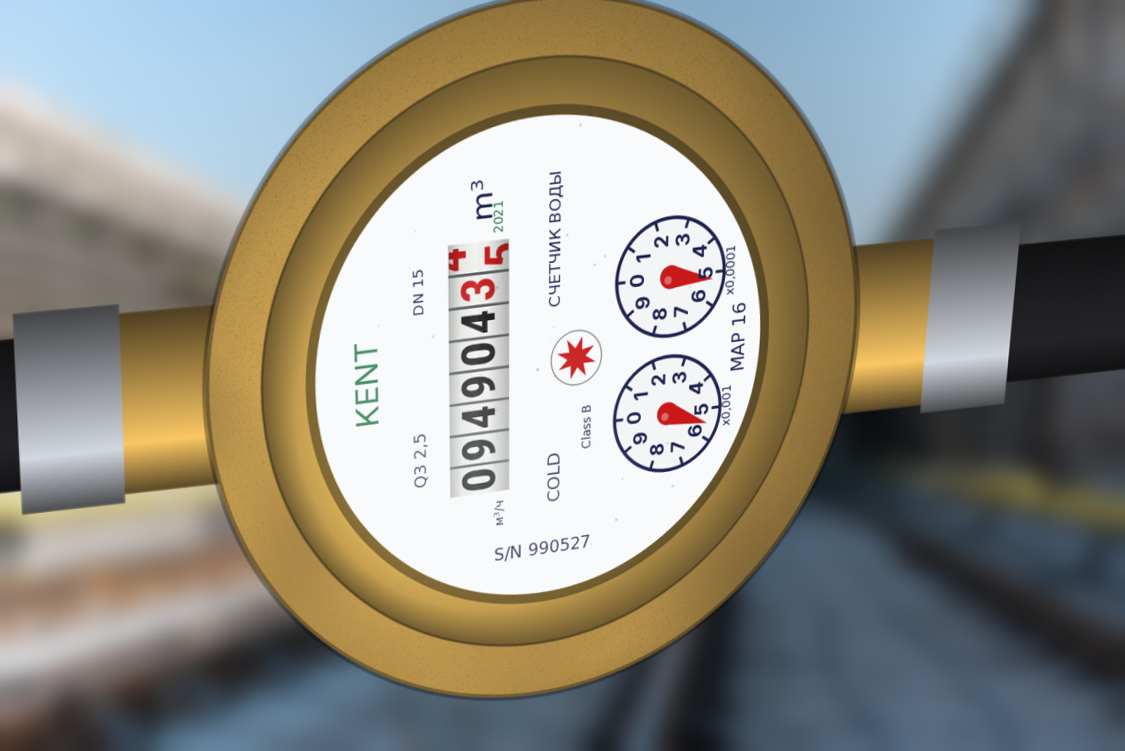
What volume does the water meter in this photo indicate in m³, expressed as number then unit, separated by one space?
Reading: 94904.3455 m³
